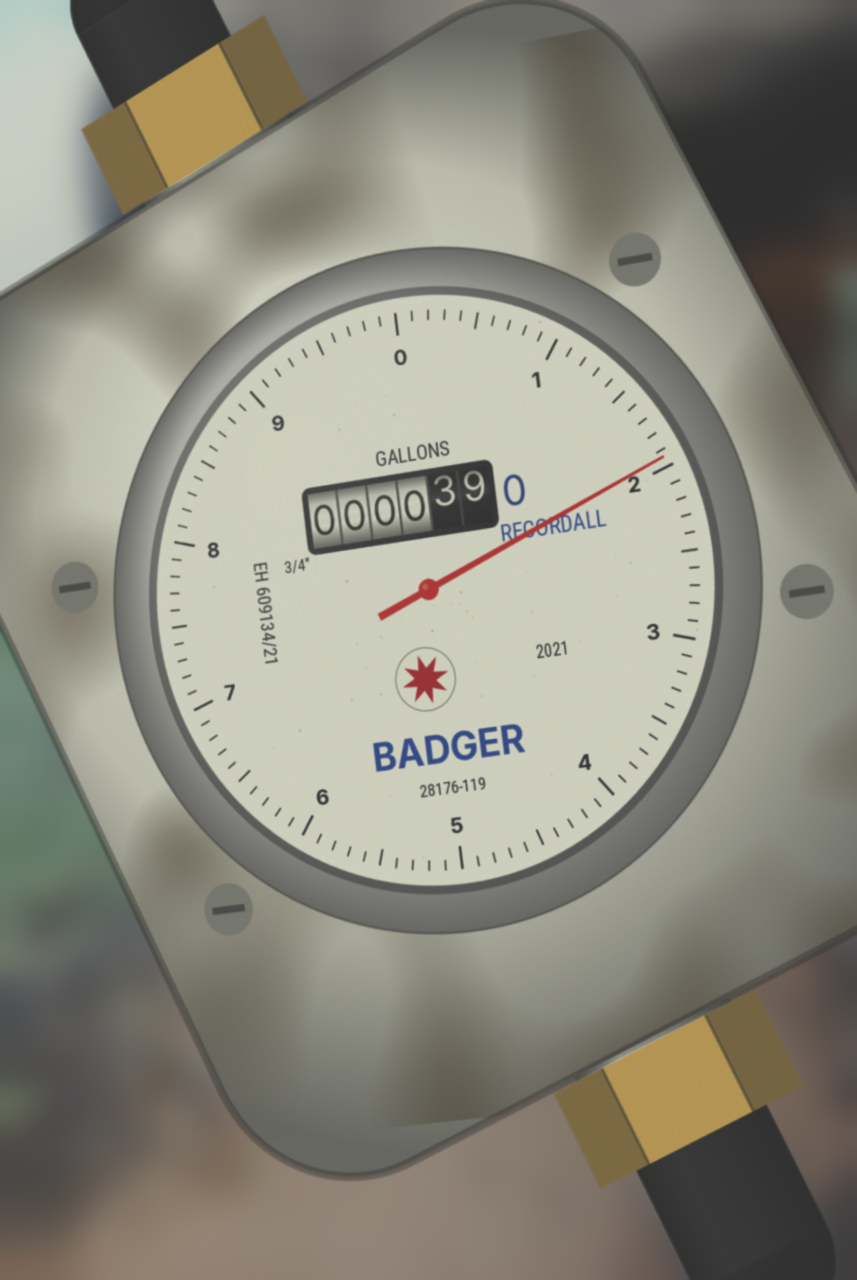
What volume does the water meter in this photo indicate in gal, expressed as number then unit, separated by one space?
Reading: 391.9 gal
